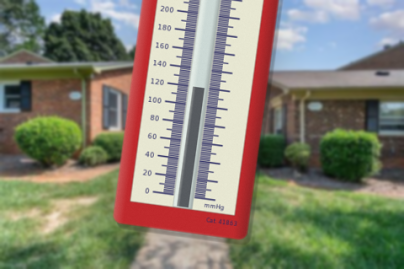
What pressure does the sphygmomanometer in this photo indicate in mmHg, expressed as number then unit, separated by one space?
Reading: 120 mmHg
